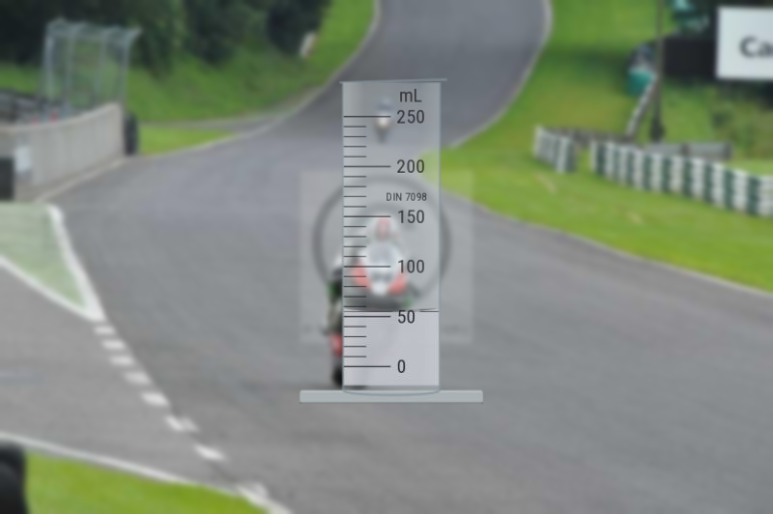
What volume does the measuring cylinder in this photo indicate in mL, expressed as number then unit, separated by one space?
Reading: 55 mL
